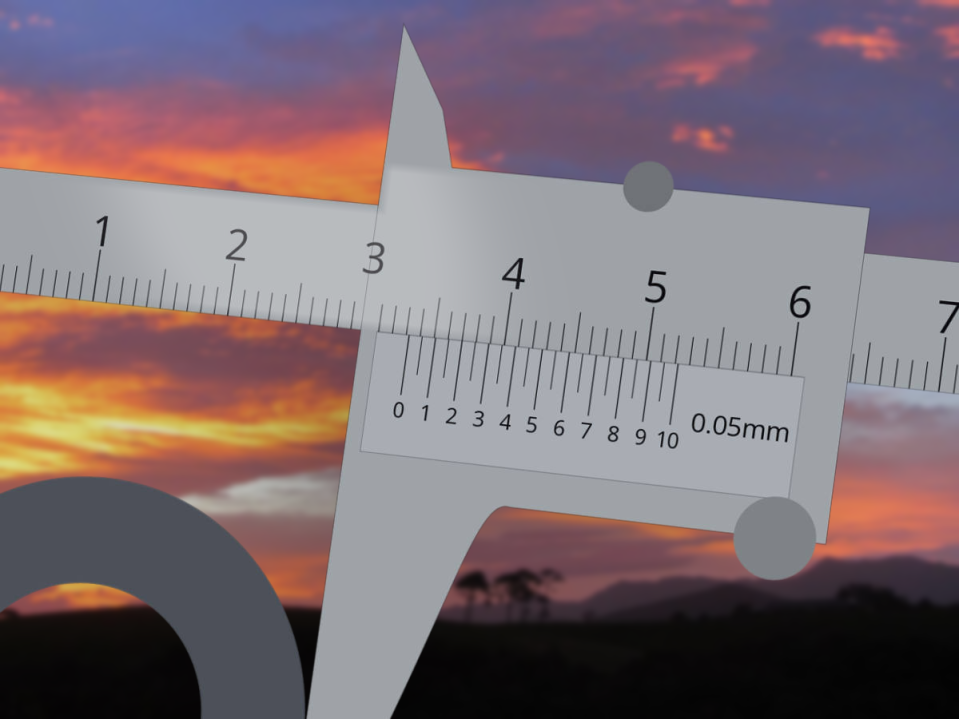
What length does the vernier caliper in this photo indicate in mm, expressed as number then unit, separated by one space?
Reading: 33.2 mm
